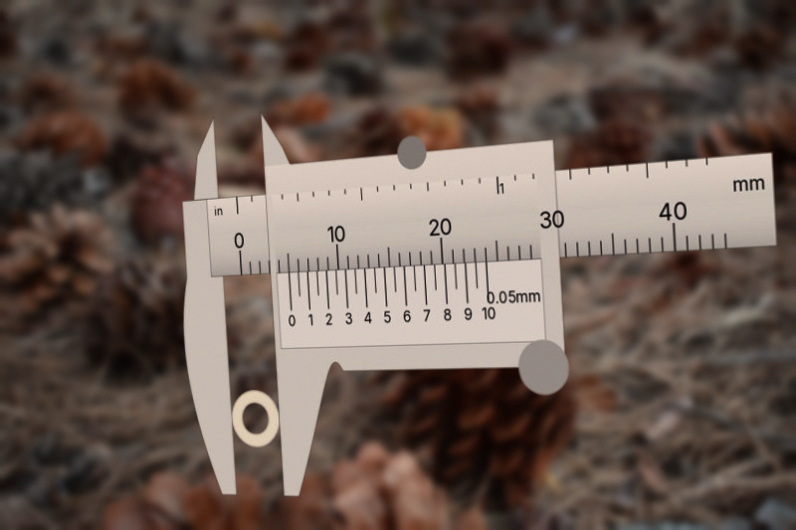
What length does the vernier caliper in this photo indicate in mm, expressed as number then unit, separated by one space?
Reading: 5.0 mm
